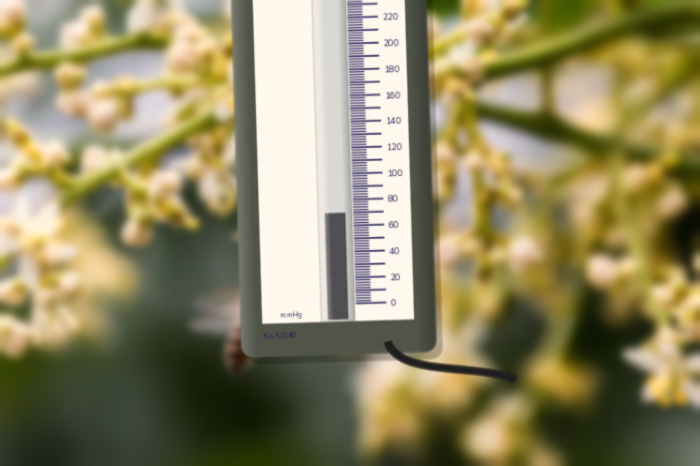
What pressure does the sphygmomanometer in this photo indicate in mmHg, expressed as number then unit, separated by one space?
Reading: 70 mmHg
